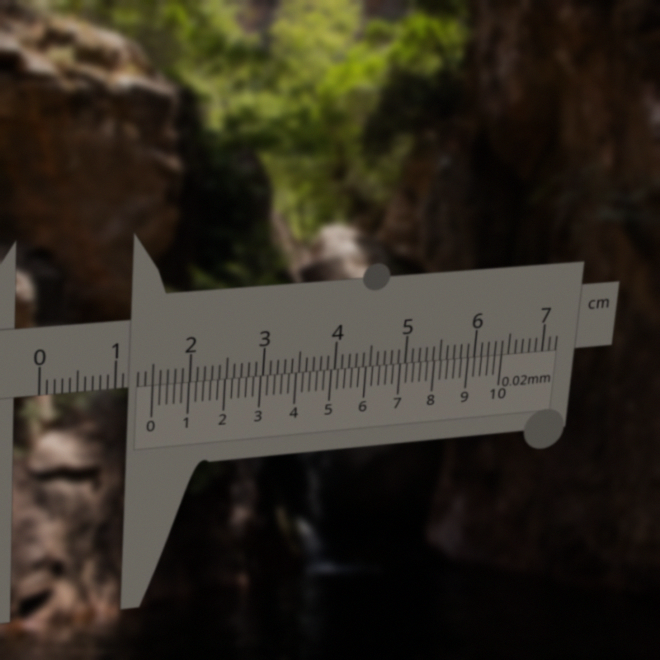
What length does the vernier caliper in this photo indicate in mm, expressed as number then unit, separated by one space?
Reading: 15.0 mm
